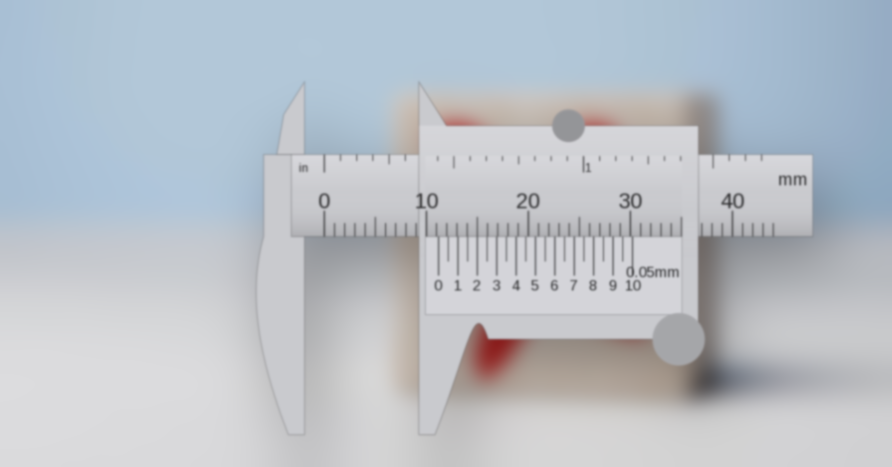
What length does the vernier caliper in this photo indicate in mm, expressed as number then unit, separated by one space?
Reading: 11.2 mm
